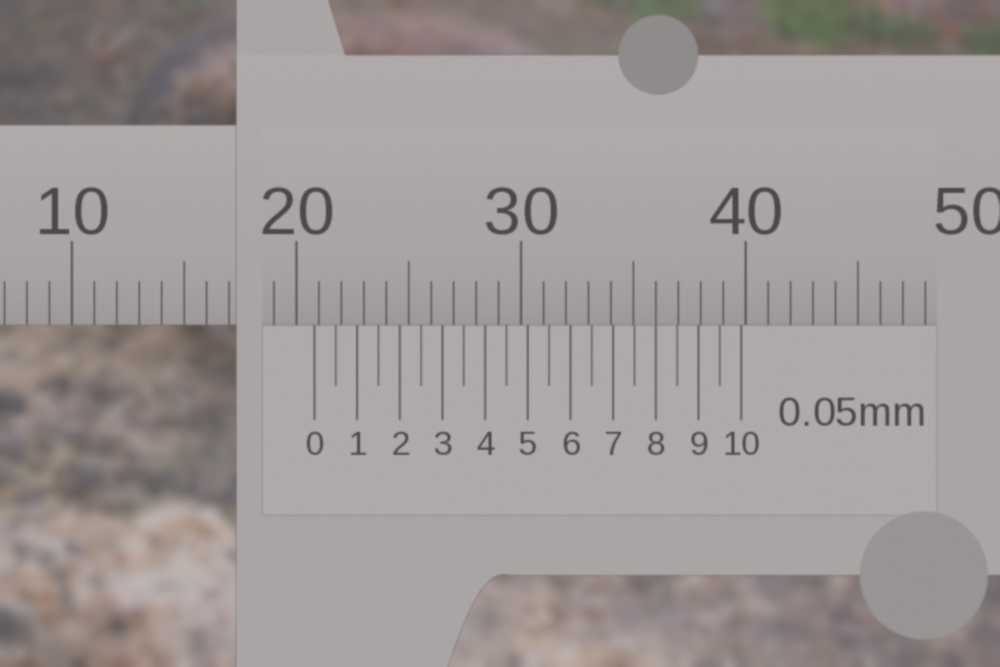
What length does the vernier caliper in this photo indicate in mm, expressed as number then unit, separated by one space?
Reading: 20.8 mm
